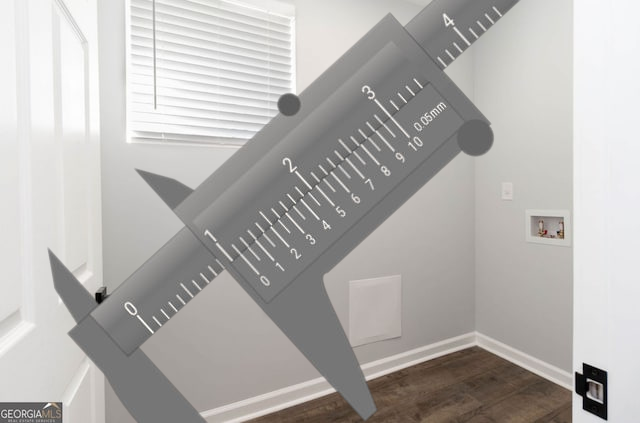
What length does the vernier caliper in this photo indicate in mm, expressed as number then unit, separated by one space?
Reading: 11.0 mm
